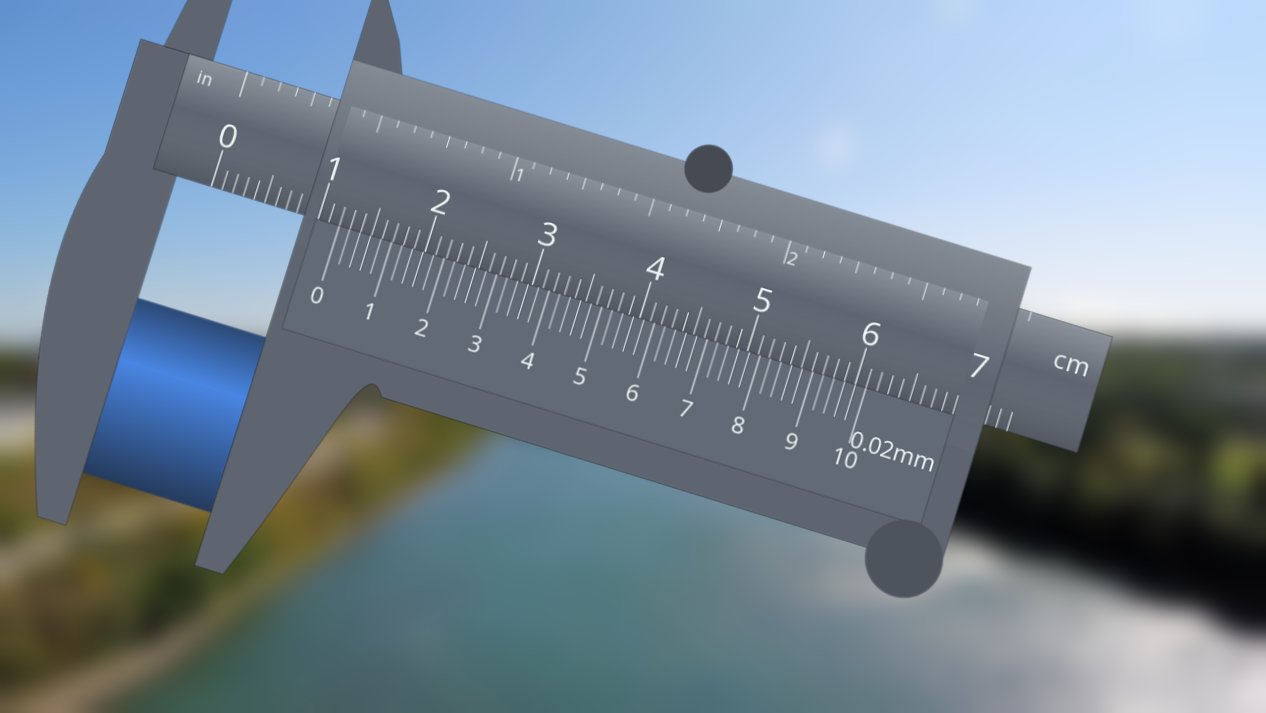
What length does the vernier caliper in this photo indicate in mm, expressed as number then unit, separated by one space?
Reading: 12.0 mm
